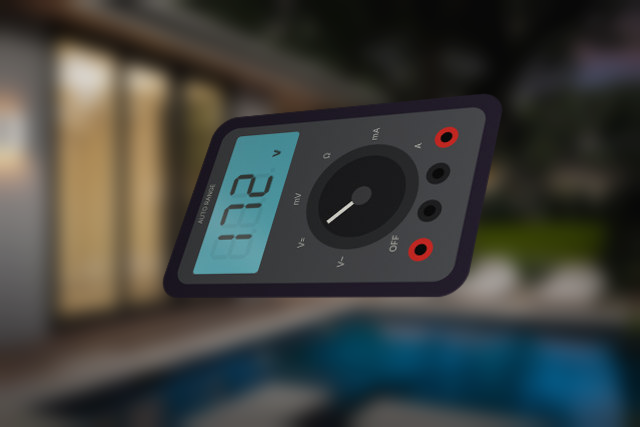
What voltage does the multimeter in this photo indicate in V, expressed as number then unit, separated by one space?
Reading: 172 V
